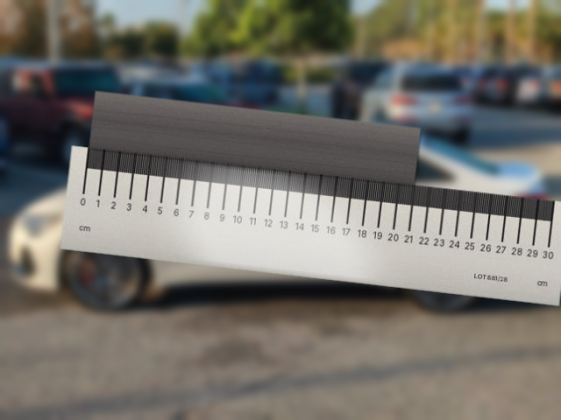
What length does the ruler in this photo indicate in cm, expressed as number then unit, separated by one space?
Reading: 21 cm
